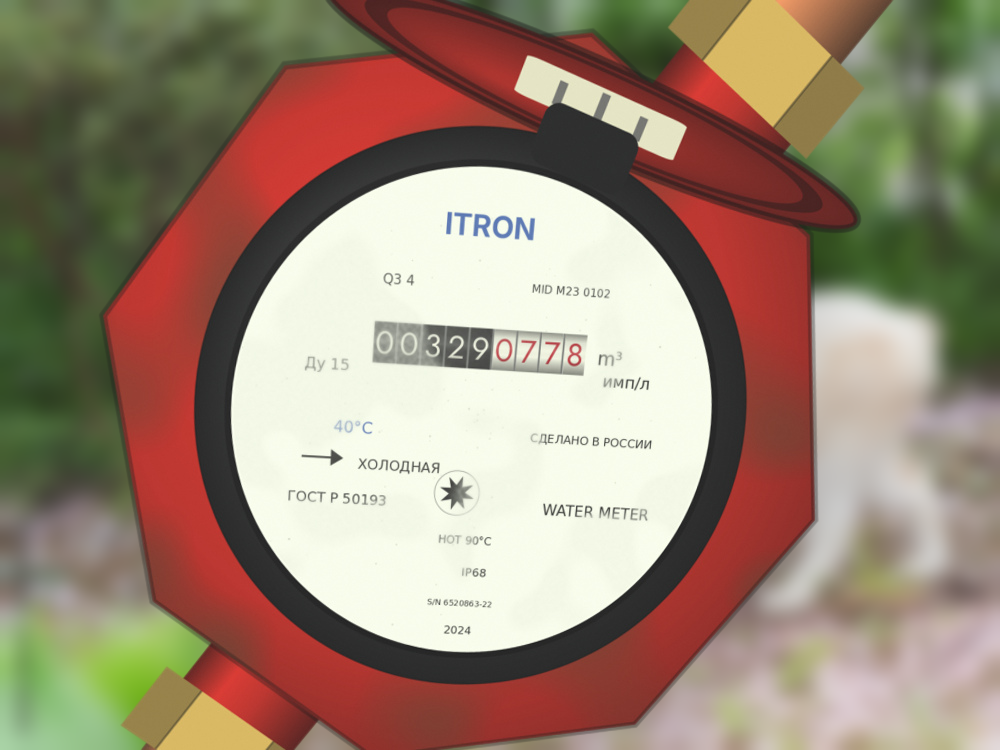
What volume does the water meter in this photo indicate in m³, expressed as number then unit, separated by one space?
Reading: 329.0778 m³
